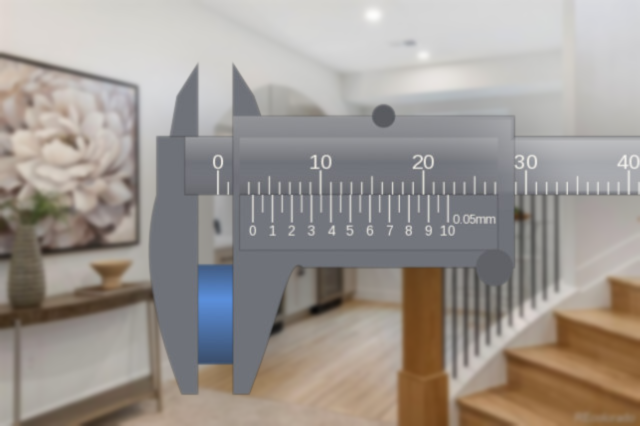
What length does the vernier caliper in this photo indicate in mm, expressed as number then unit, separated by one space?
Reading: 3.4 mm
